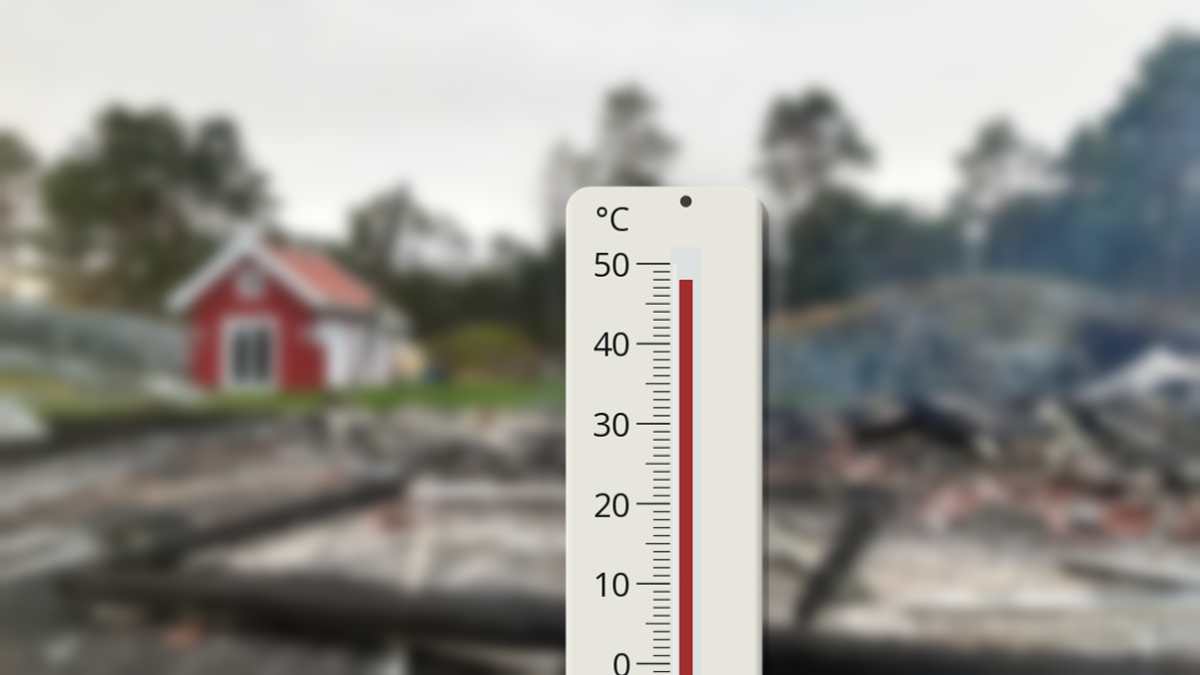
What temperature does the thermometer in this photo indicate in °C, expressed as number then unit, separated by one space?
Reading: 48 °C
